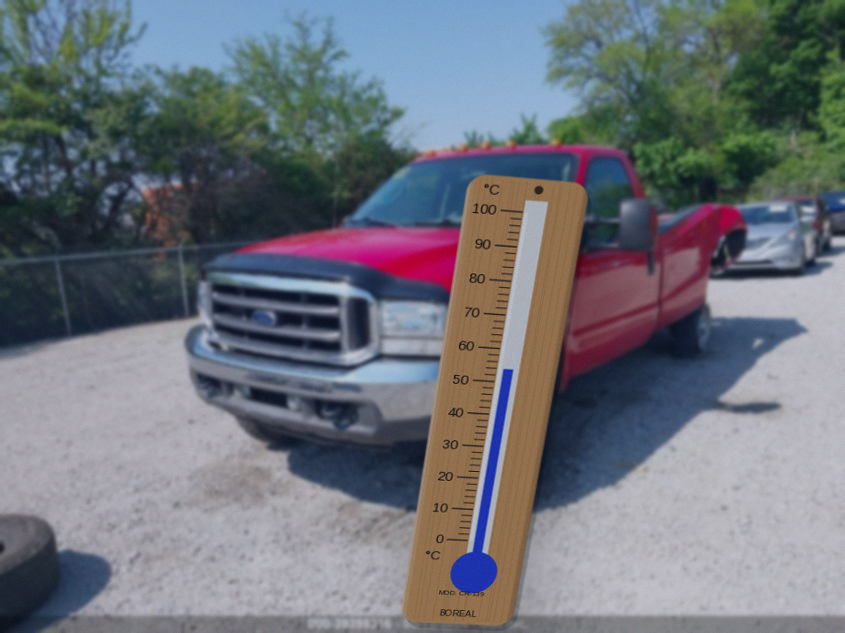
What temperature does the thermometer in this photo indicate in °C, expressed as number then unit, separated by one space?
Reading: 54 °C
